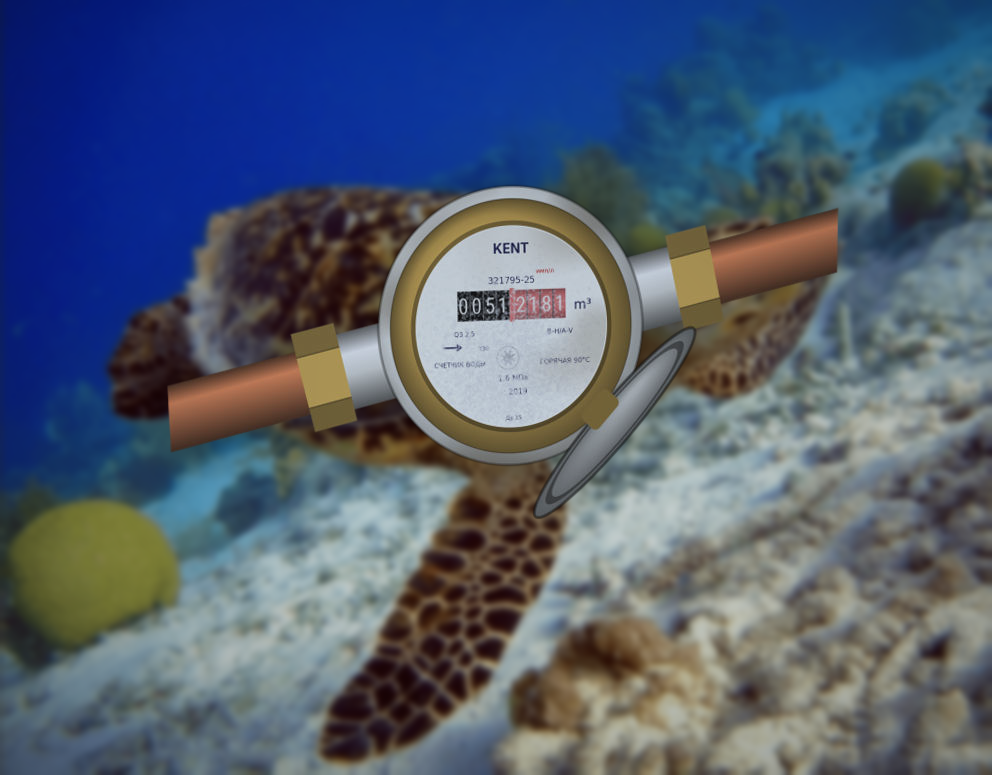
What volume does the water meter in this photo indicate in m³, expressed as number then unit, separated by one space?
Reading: 51.2181 m³
